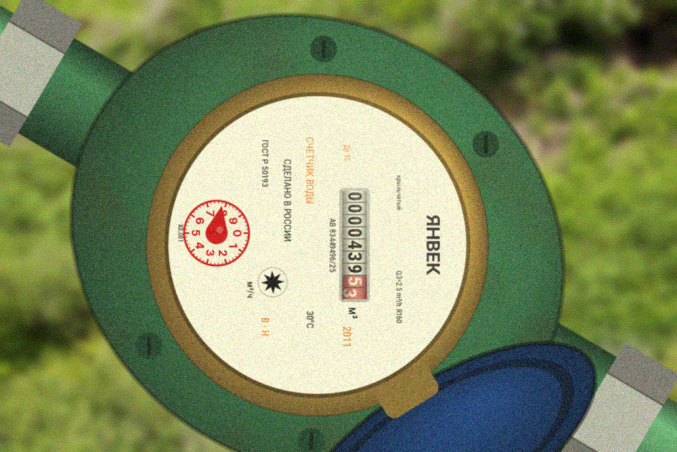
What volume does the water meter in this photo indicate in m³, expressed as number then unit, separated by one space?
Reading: 439.527 m³
